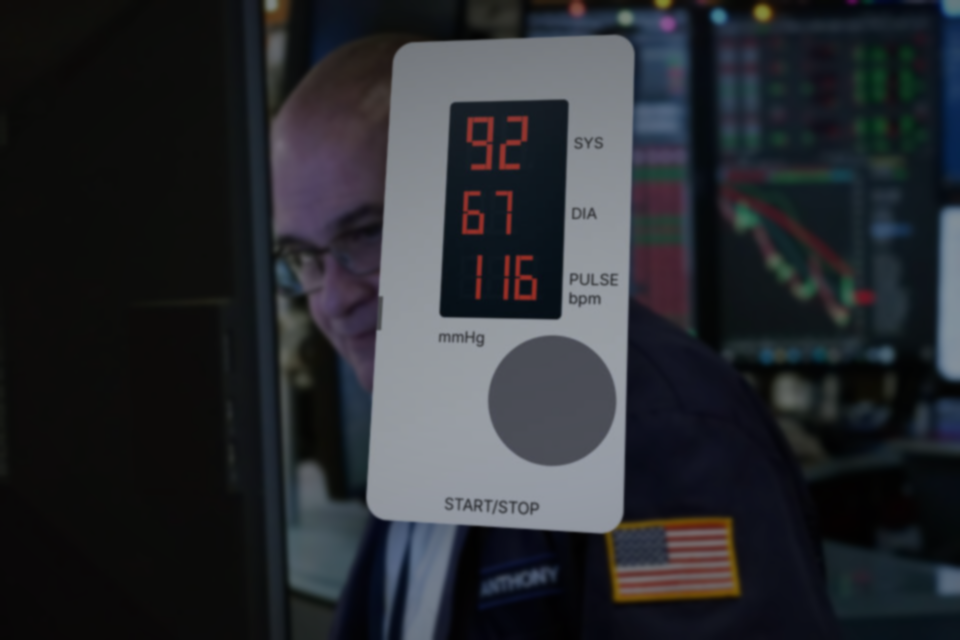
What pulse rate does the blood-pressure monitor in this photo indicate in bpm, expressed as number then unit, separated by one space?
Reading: 116 bpm
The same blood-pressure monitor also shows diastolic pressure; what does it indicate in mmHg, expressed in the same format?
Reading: 67 mmHg
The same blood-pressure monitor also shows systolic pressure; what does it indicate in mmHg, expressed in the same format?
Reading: 92 mmHg
